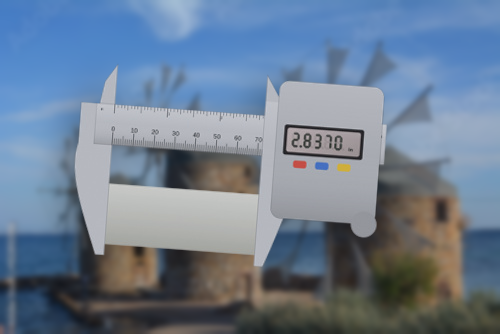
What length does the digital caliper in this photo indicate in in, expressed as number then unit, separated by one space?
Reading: 2.8370 in
